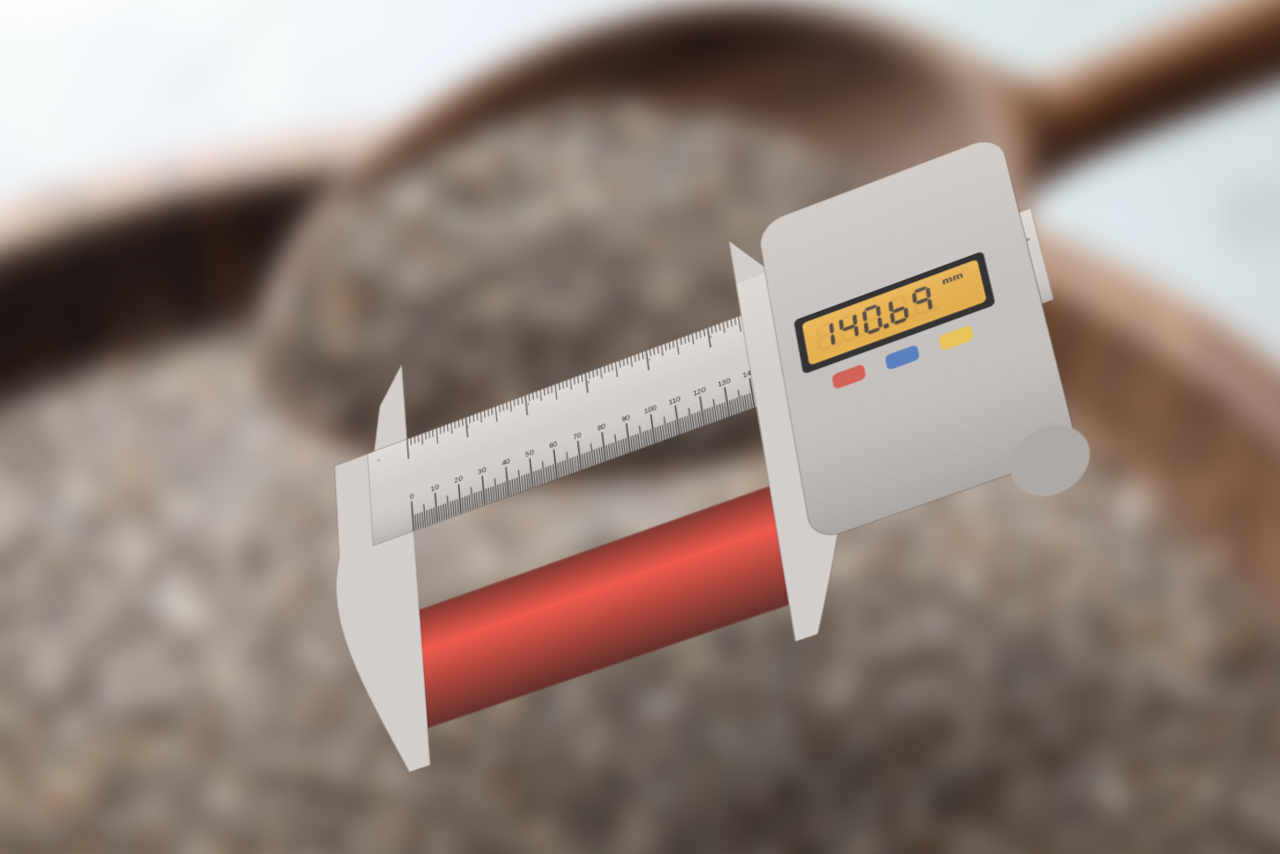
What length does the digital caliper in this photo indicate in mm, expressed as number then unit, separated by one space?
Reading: 140.69 mm
